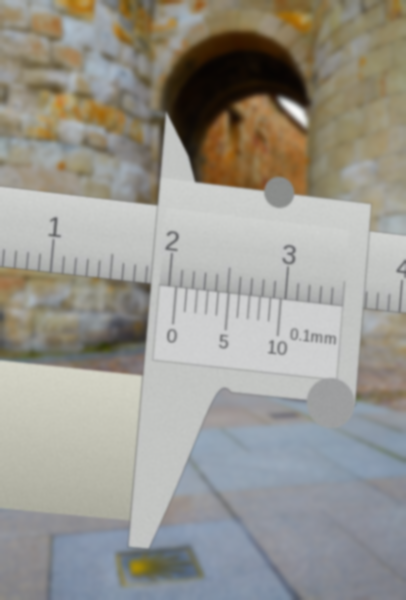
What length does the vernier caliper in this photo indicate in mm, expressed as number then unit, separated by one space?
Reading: 20.6 mm
